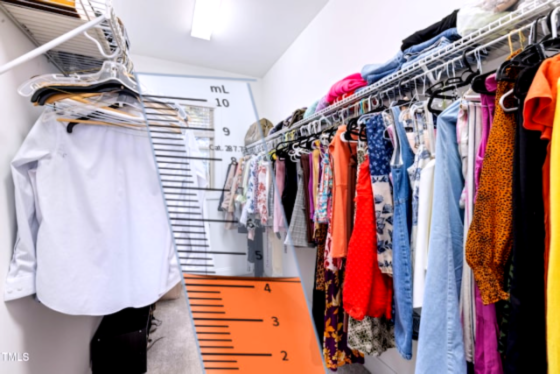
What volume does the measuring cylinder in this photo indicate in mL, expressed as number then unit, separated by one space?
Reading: 4.2 mL
